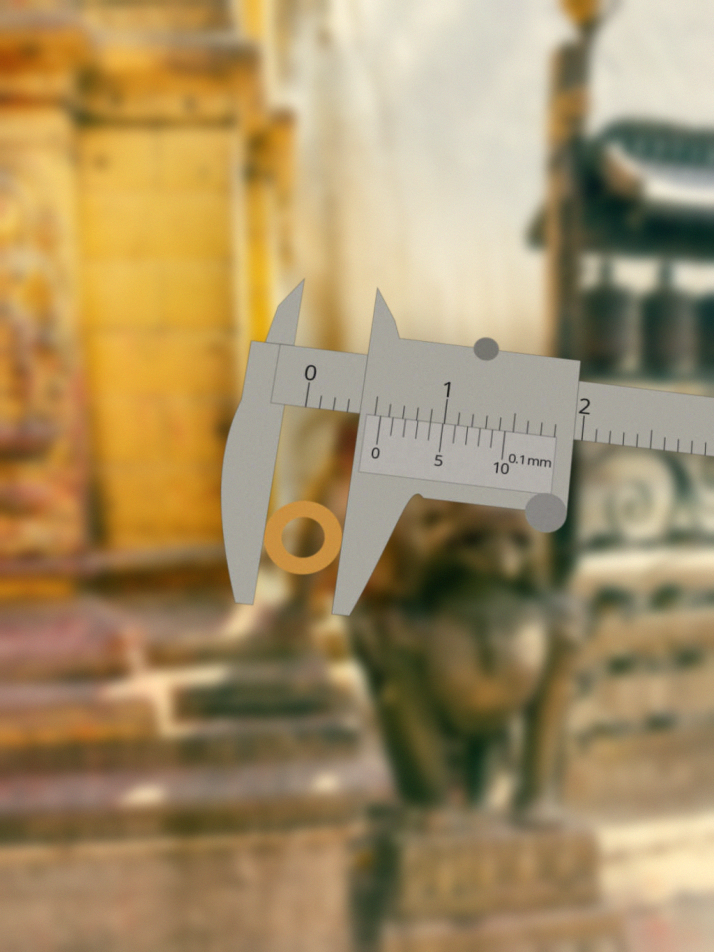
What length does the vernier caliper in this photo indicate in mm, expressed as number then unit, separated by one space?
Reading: 5.4 mm
